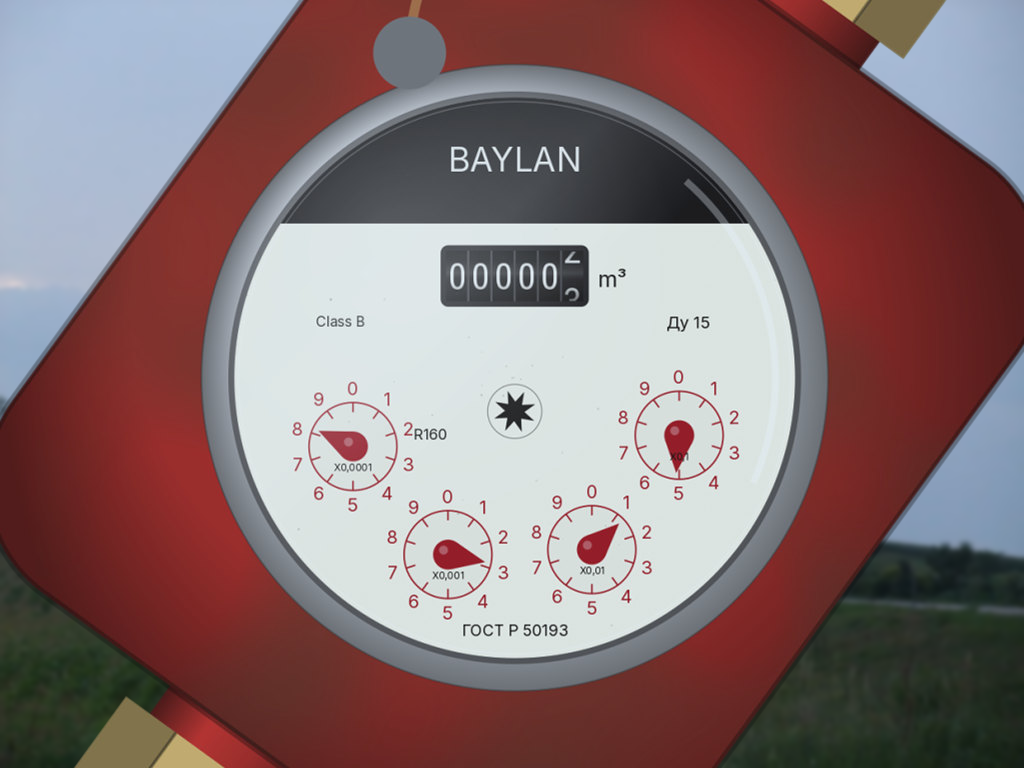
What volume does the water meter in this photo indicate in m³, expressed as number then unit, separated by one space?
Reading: 2.5128 m³
